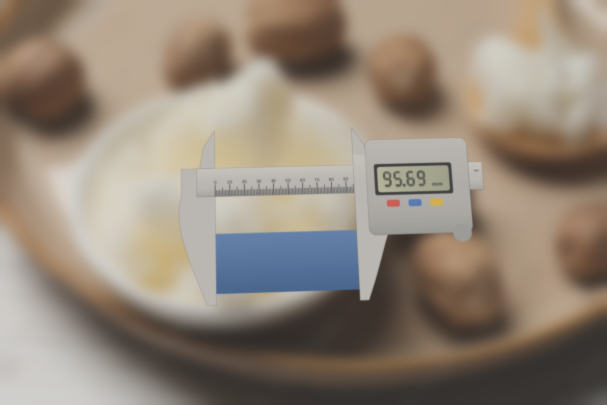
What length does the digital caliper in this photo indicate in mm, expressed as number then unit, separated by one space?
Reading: 95.69 mm
